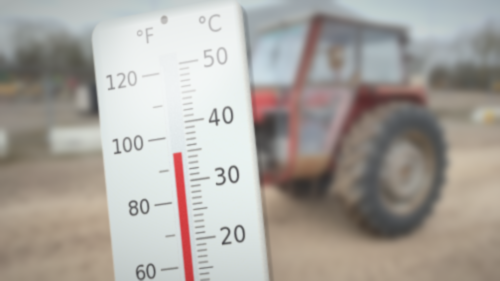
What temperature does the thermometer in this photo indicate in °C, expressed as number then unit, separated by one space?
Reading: 35 °C
